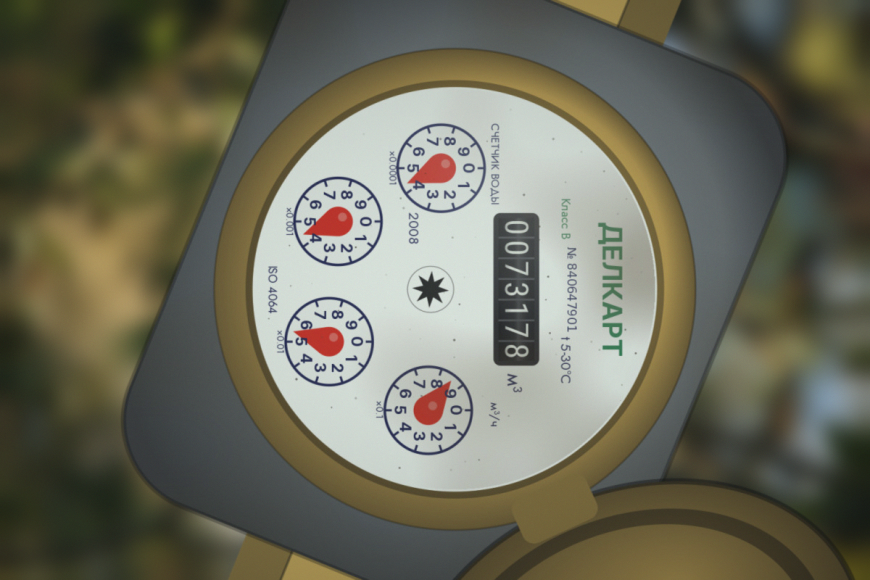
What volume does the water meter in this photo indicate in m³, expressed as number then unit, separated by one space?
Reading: 73178.8544 m³
